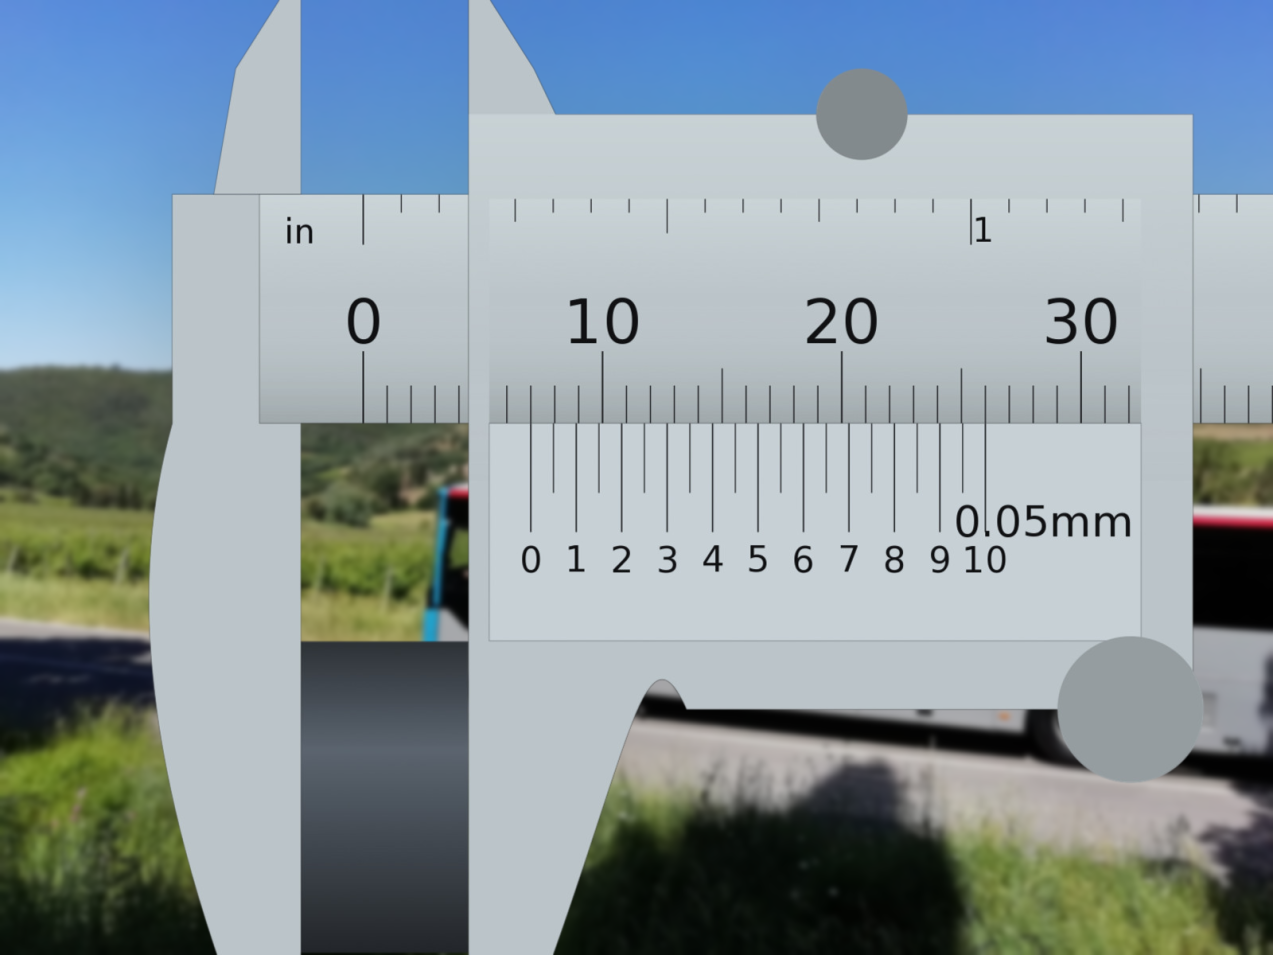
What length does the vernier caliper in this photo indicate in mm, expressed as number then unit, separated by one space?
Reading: 7.00 mm
